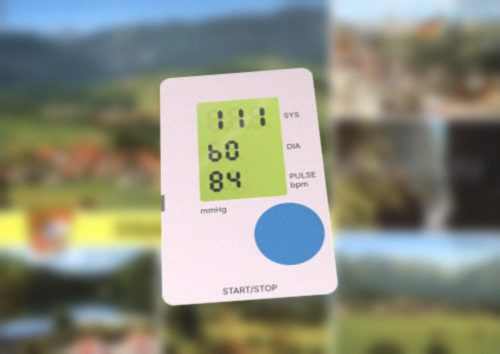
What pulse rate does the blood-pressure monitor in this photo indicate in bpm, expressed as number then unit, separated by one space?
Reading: 84 bpm
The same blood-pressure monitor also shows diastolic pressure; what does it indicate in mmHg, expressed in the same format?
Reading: 60 mmHg
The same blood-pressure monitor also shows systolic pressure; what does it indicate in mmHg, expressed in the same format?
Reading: 111 mmHg
